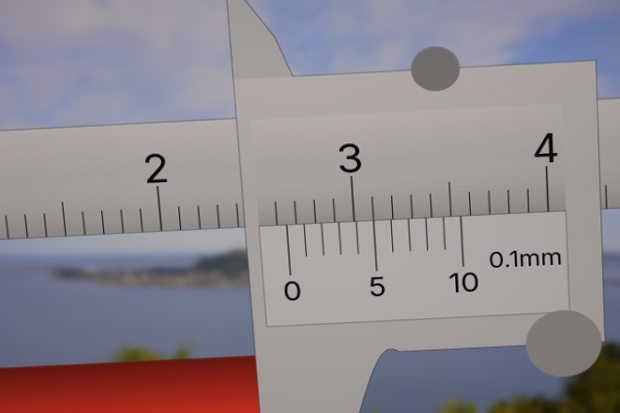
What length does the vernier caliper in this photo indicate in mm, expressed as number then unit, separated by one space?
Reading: 26.5 mm
